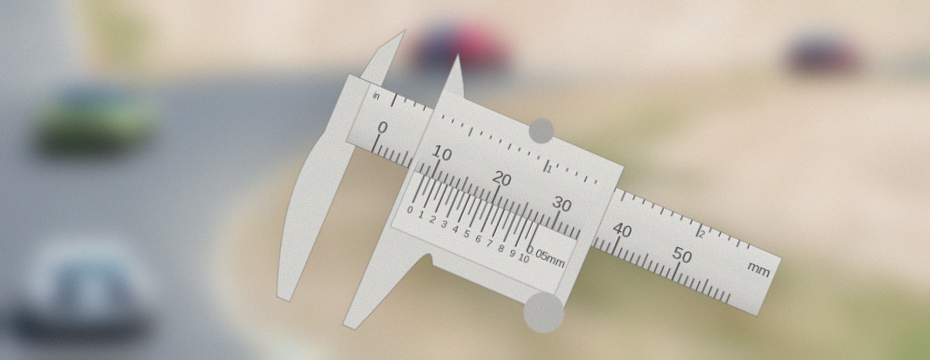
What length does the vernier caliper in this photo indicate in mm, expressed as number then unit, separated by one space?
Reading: 8.8 mm
